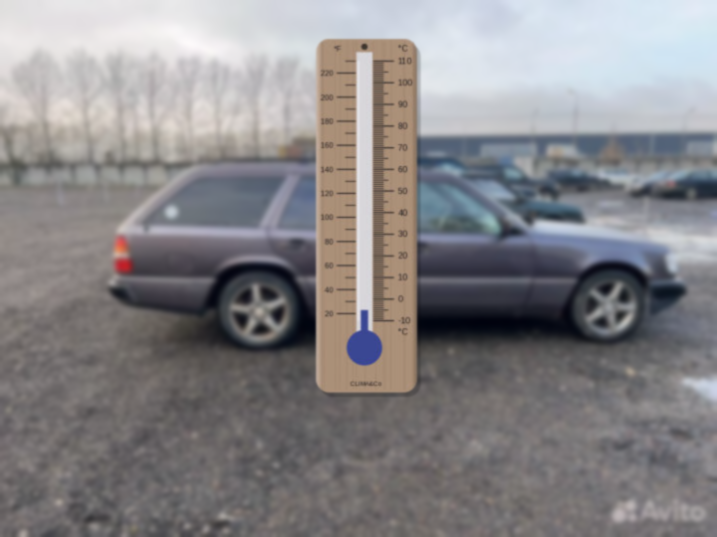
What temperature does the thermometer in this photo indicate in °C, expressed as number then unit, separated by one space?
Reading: -5 °C
